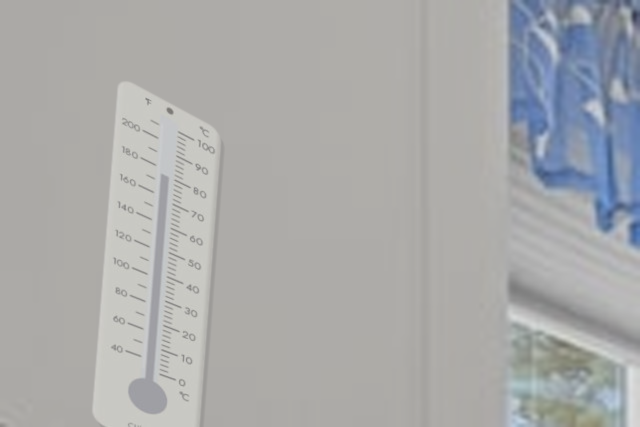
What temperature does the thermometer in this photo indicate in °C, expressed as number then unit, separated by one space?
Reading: 80 °C
